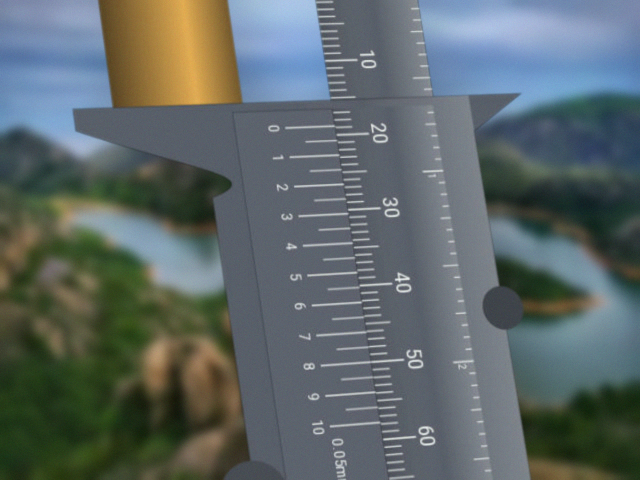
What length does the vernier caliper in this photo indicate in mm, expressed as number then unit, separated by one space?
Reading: 18.8 mm
